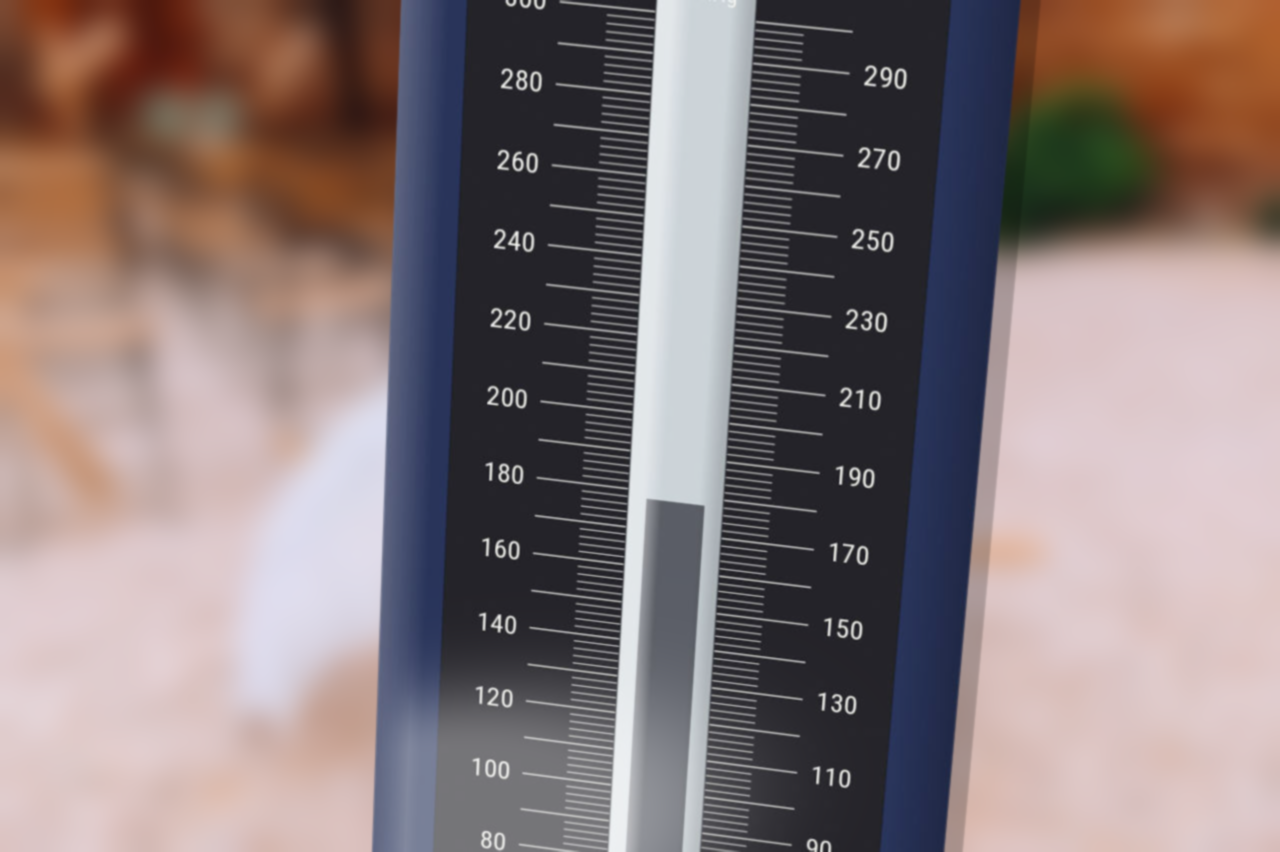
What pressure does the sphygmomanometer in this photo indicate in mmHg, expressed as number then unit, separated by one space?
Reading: 178 mmHg
